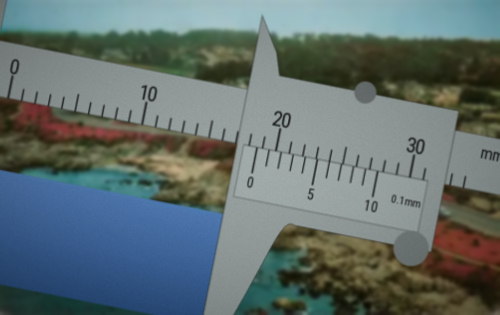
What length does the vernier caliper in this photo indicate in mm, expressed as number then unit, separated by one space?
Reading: 18.6 mm
